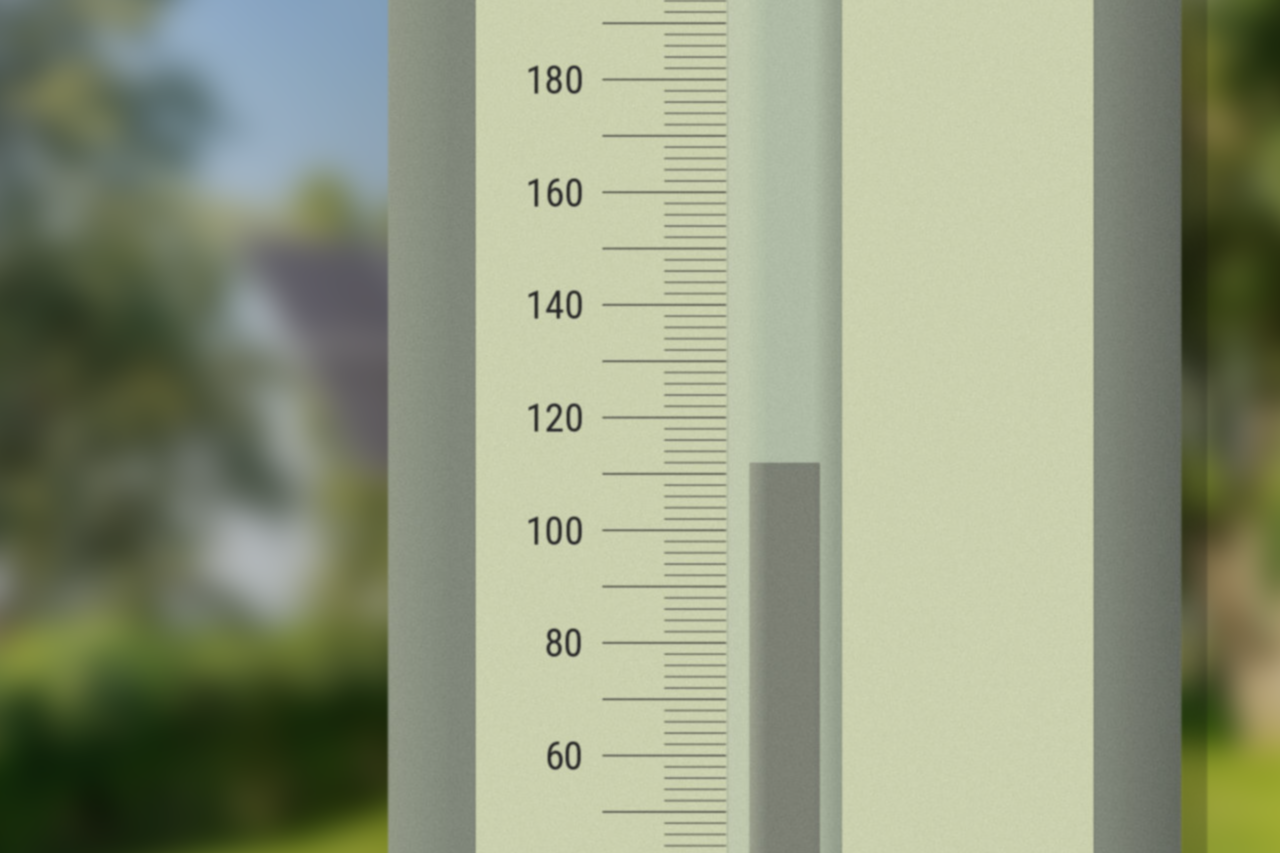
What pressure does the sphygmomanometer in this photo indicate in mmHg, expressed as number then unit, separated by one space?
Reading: 112 mmHg
